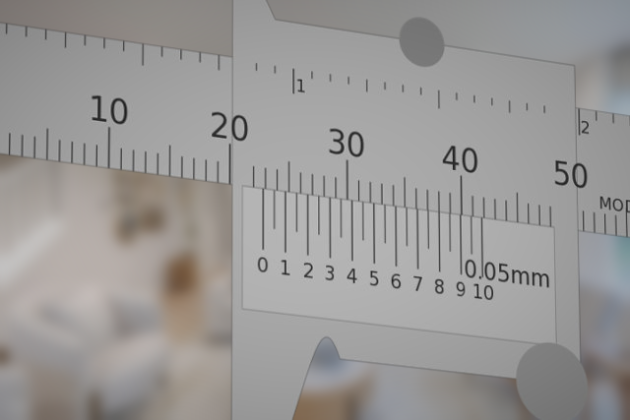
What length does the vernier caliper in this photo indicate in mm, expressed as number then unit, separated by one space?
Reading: 22.8 mm
